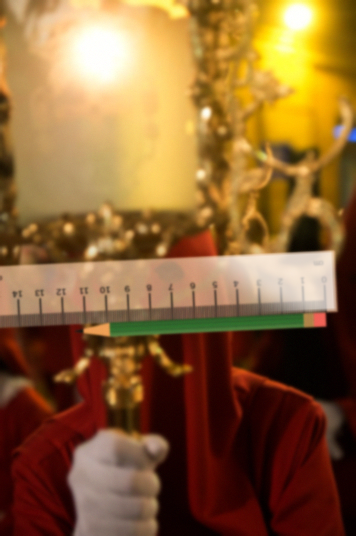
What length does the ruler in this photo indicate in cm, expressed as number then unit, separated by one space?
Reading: 11.5 cm
